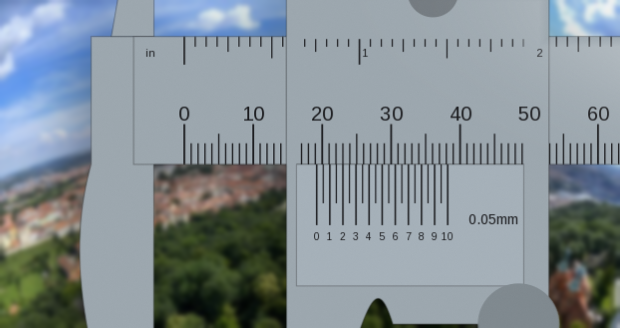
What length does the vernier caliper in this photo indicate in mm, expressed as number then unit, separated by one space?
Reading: 19.2 mm
